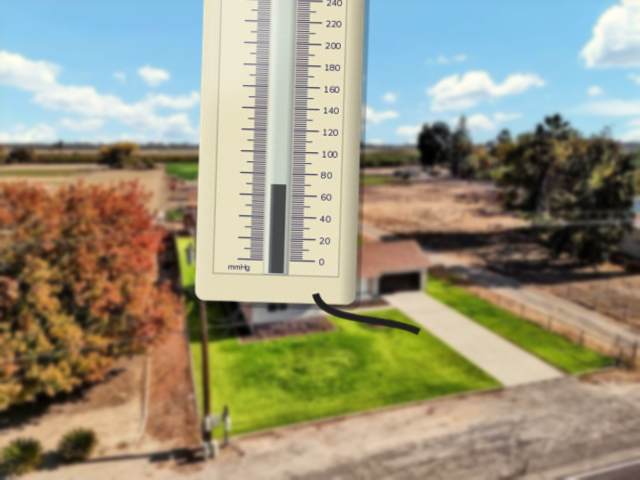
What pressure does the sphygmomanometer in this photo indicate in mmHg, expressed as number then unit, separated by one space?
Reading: 70 mmHg
